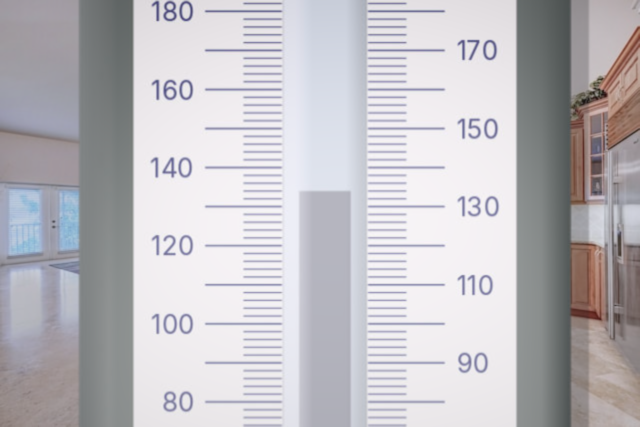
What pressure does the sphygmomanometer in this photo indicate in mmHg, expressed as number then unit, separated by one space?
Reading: 134 mmHg
